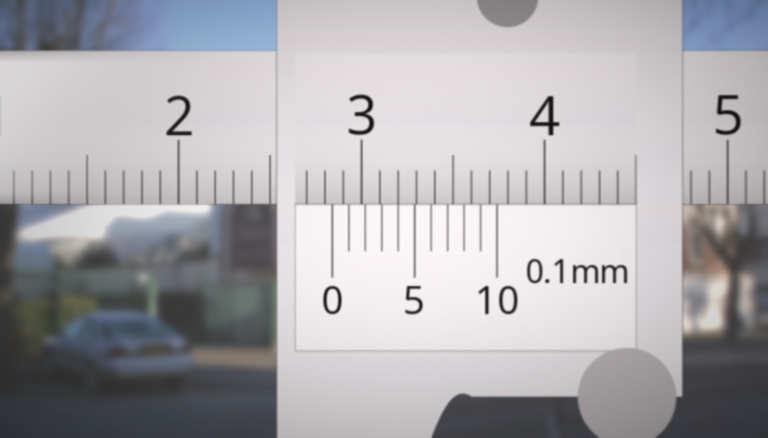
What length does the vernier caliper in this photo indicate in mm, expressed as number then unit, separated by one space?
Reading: 28.4 mm
